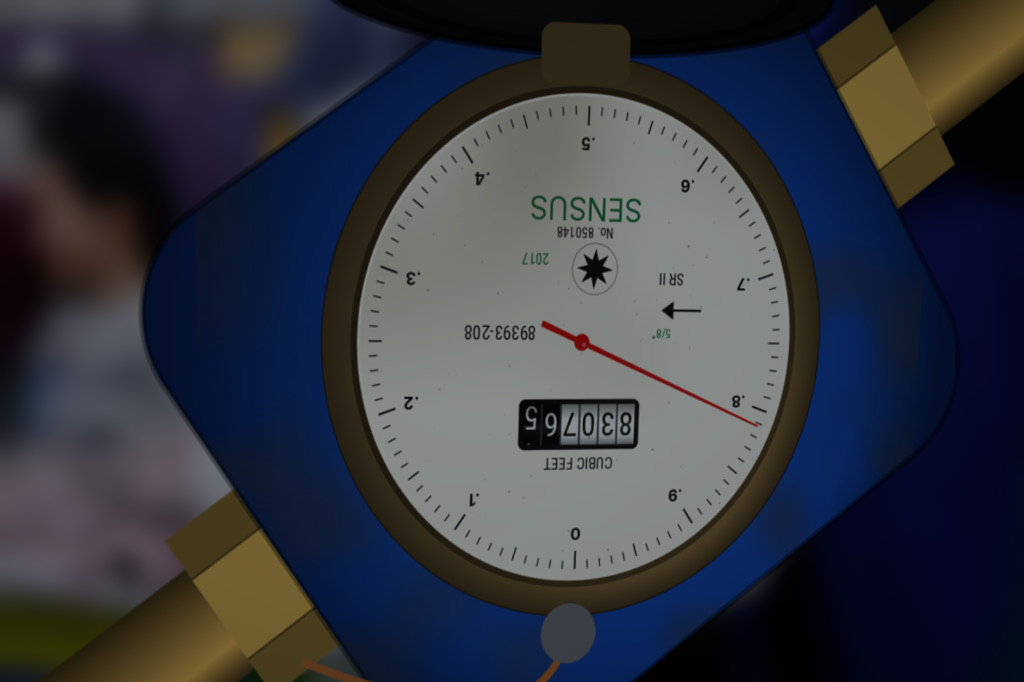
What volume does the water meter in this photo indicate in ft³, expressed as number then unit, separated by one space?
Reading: 830764.81 ft³
